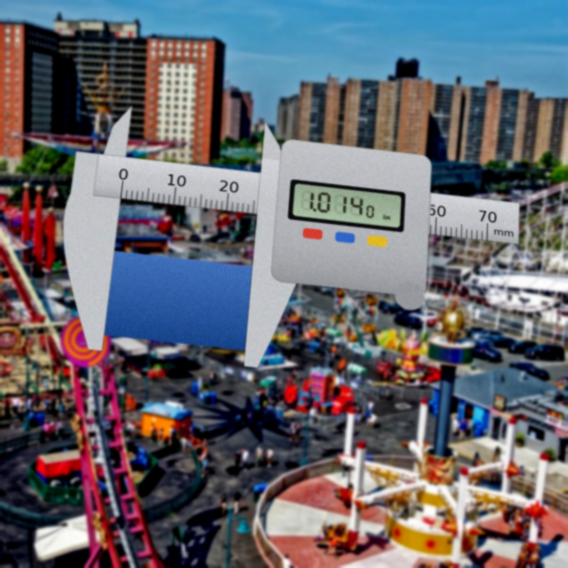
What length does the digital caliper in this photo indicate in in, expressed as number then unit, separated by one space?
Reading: 1.0140 in
